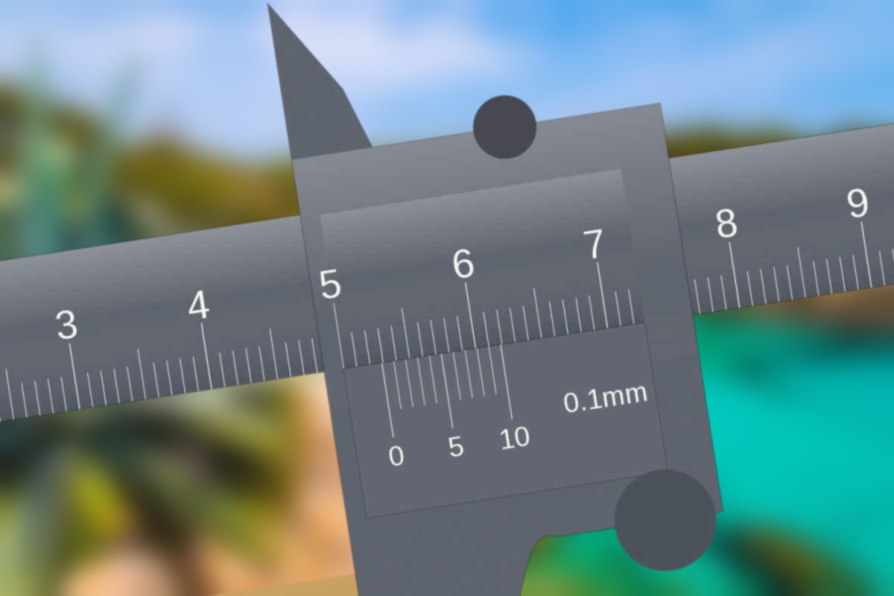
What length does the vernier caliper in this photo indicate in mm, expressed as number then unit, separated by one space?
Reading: 52.9 mm
